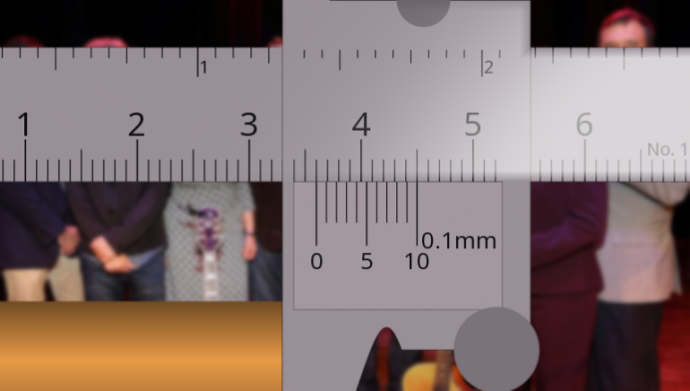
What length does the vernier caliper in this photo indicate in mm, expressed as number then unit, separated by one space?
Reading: 36.0 mm
